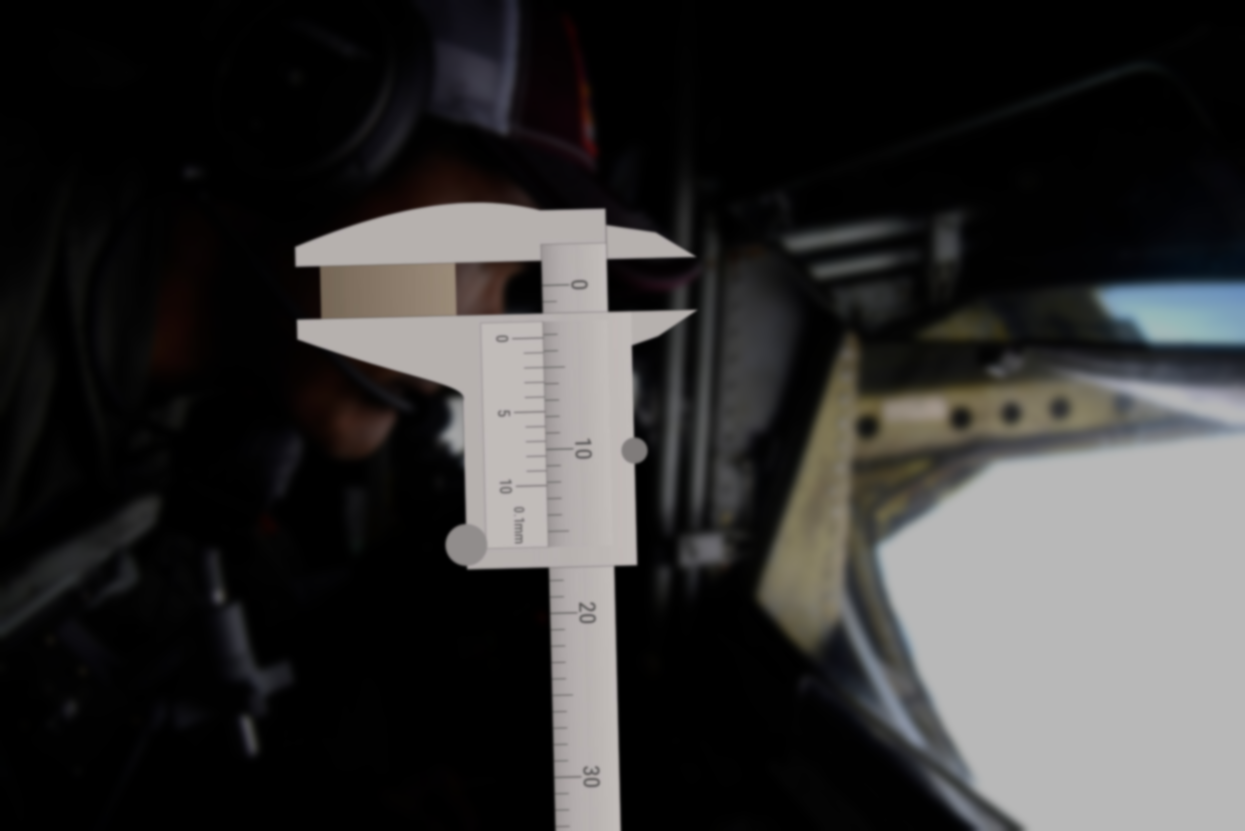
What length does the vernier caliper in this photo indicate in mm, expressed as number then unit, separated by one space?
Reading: 3.2 mm
